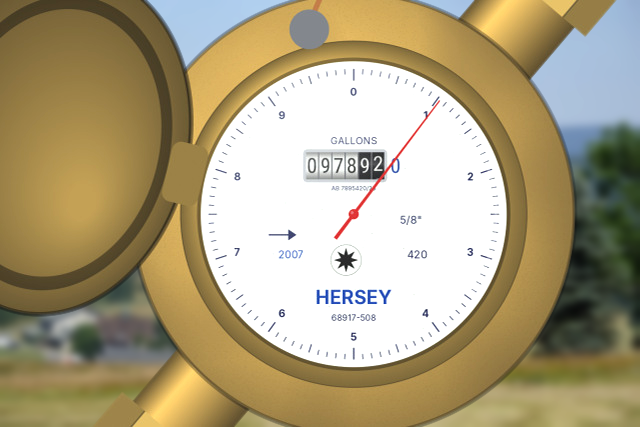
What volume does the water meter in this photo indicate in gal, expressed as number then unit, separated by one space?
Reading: 978921.0 gal
